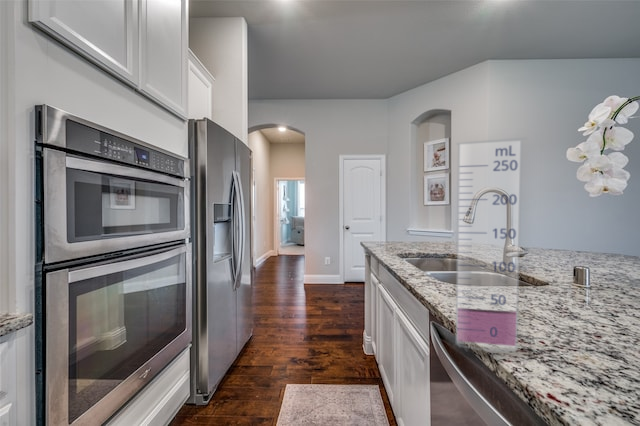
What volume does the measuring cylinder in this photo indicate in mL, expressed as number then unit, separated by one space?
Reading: 30 mL
